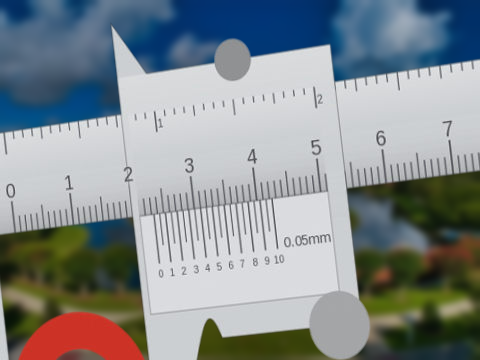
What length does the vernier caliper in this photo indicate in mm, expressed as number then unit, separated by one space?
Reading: 23.4 mm
